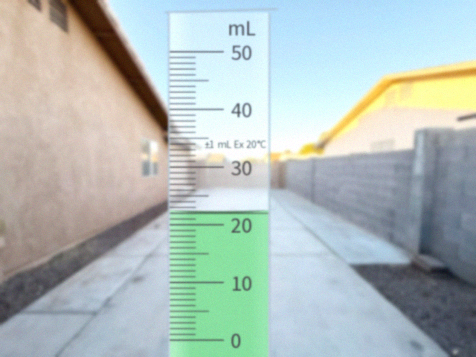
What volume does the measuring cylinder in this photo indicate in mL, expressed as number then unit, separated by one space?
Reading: 22 mL
